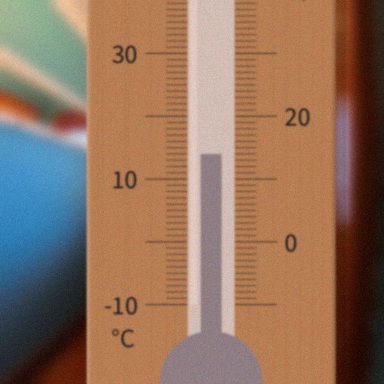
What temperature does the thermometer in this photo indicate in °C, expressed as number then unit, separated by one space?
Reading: 14 °C
